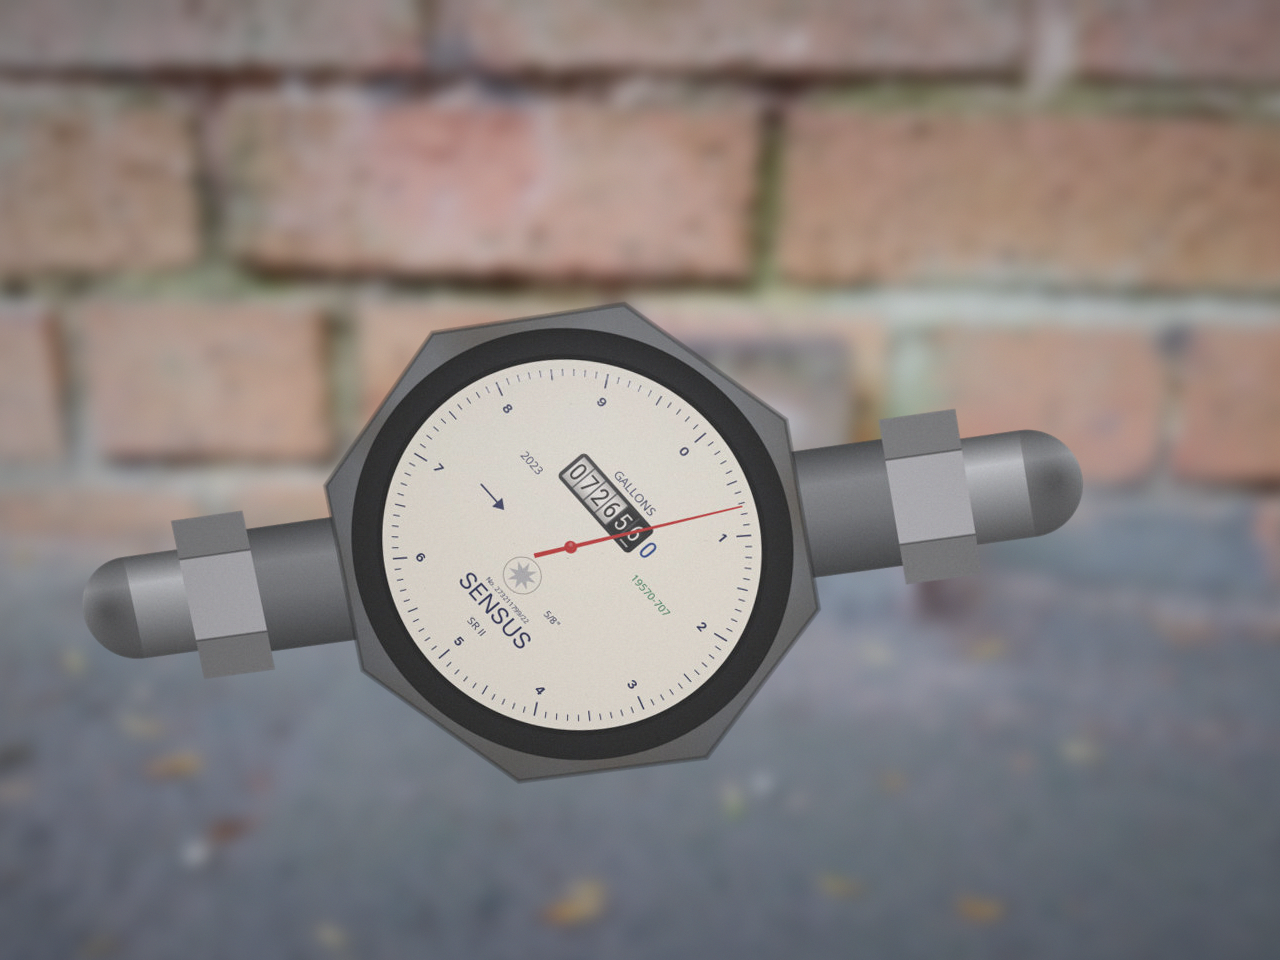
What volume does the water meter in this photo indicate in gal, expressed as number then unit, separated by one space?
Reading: 726560.7 gal
